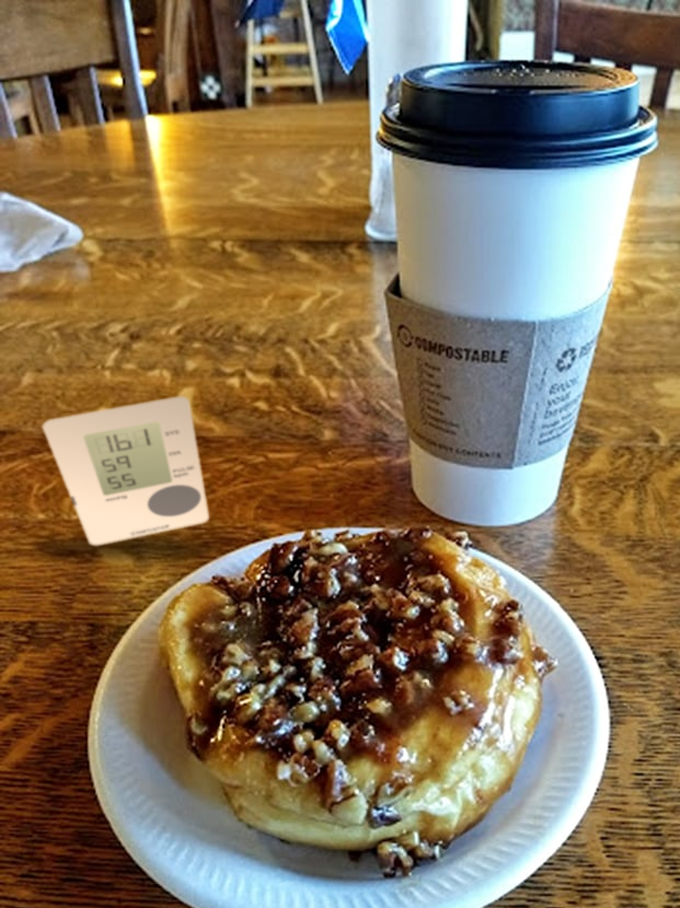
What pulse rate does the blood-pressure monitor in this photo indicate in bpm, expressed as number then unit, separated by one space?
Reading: 55 bpm
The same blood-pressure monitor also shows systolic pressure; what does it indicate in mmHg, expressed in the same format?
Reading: 161 mmHg
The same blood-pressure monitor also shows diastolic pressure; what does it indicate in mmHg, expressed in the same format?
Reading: 59 mmHg
